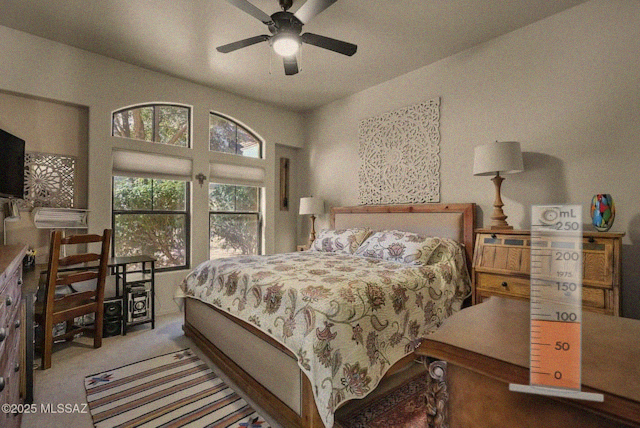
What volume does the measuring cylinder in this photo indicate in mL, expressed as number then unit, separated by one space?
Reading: 90 mL
